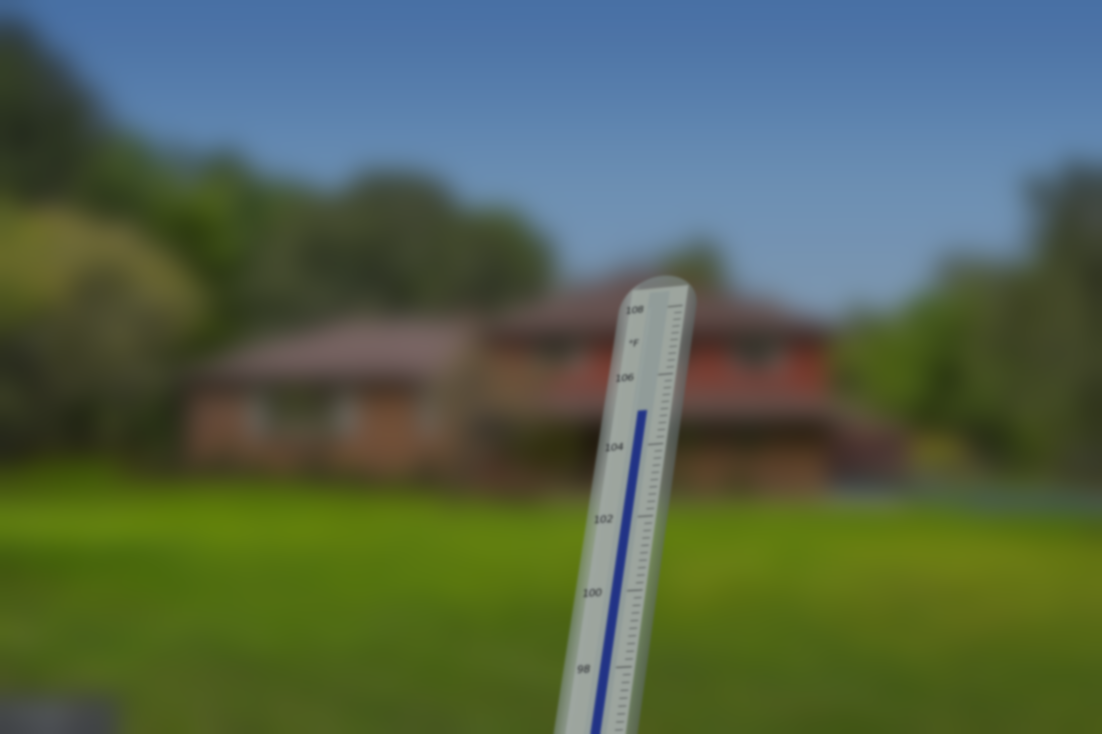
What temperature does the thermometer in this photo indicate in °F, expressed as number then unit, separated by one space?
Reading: 105 °F
